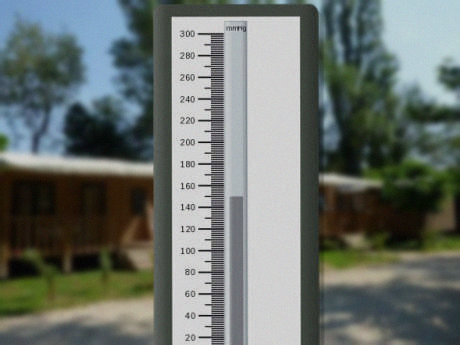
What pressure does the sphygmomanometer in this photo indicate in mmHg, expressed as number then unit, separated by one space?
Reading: 150 mmHg
